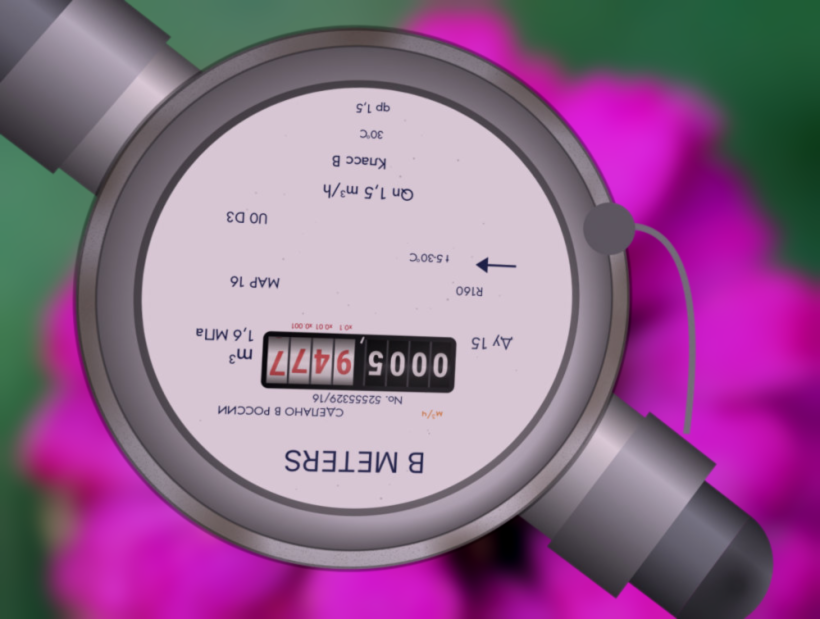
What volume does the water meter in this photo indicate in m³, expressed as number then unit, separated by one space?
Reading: 5.9477 m³
